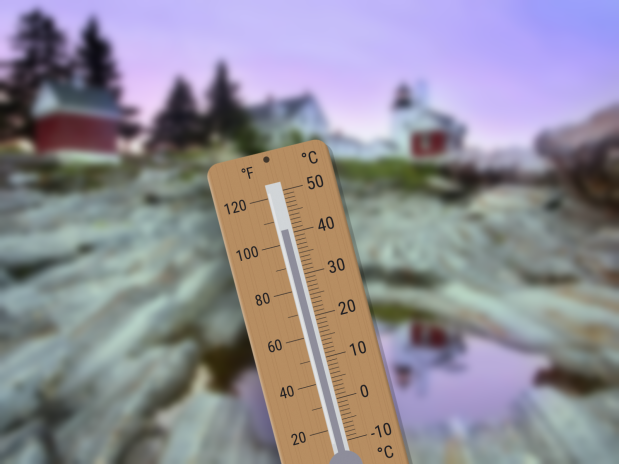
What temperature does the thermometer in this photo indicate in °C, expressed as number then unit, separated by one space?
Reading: 41 °C
